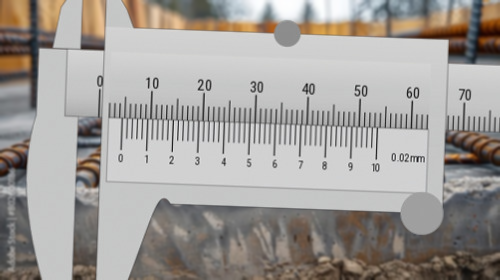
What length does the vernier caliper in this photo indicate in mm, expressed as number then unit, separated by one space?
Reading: 4.5 mm
